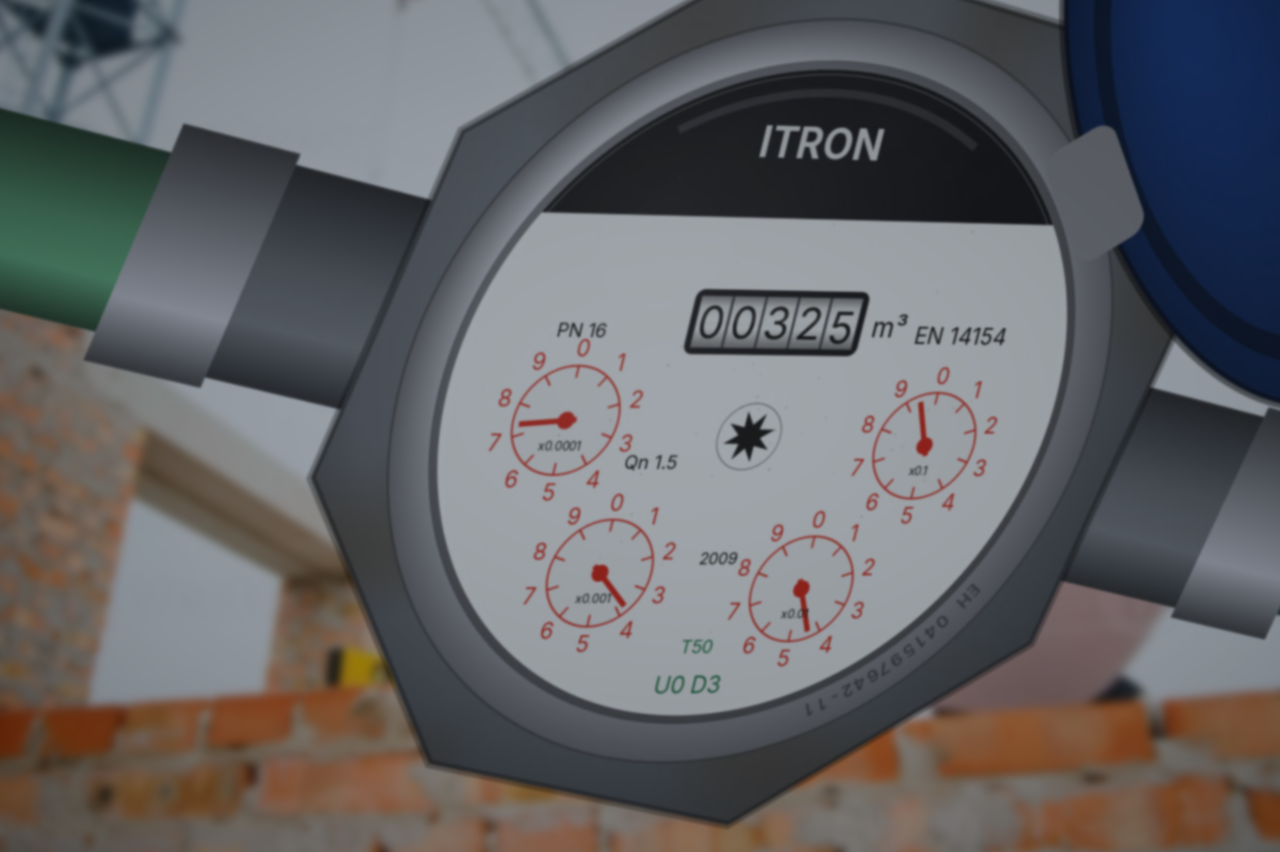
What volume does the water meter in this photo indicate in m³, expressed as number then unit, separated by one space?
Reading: 324.9437 m³
